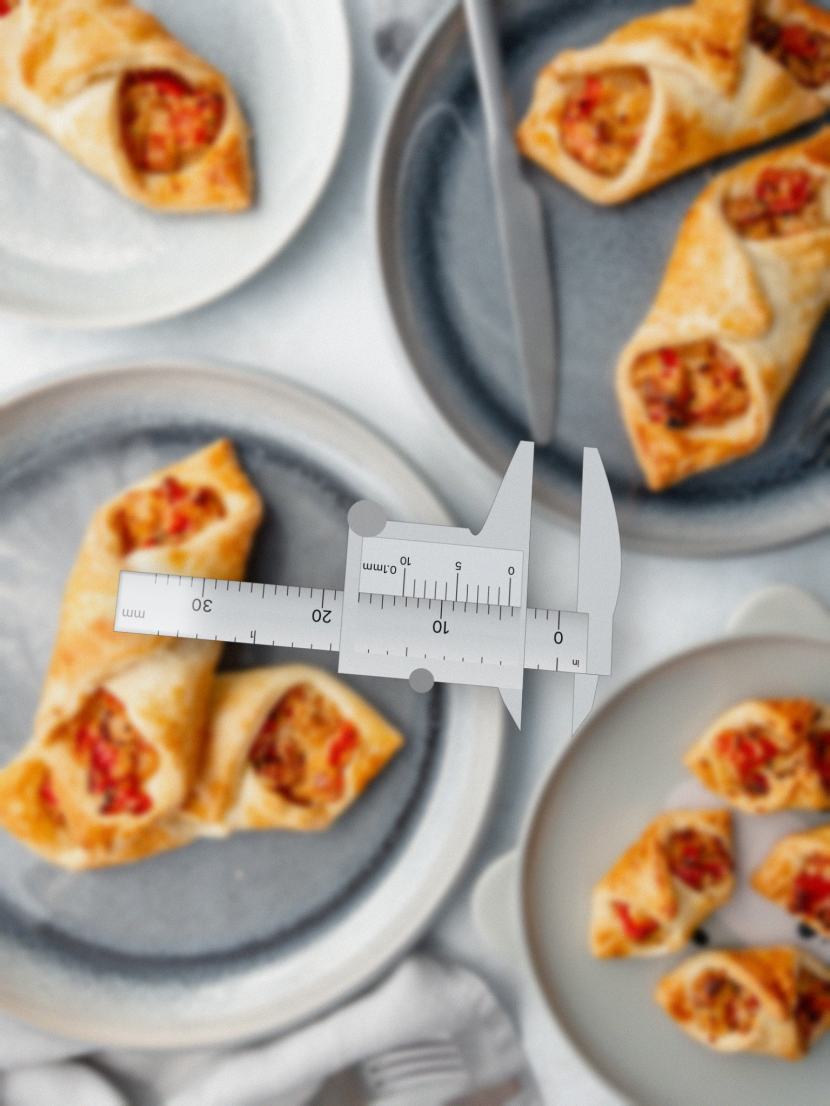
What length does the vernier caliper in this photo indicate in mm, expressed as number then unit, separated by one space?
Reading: 4.3 mm
